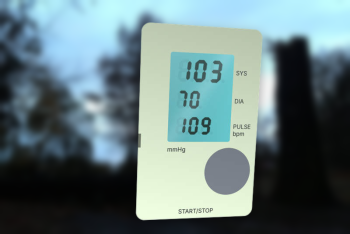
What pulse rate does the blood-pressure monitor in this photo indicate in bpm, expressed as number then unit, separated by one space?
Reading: 109 bpm
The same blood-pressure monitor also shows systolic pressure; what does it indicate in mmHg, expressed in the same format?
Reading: 103 mmHg
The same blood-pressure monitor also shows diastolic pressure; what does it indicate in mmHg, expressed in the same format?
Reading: 70 mmHg
